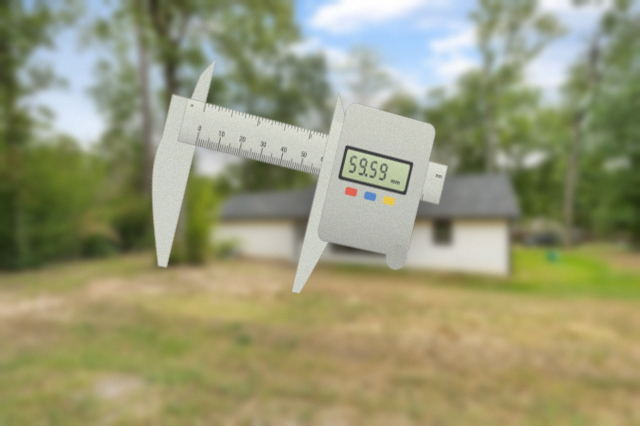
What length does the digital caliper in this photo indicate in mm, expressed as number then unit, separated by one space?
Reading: 59.59 mm
